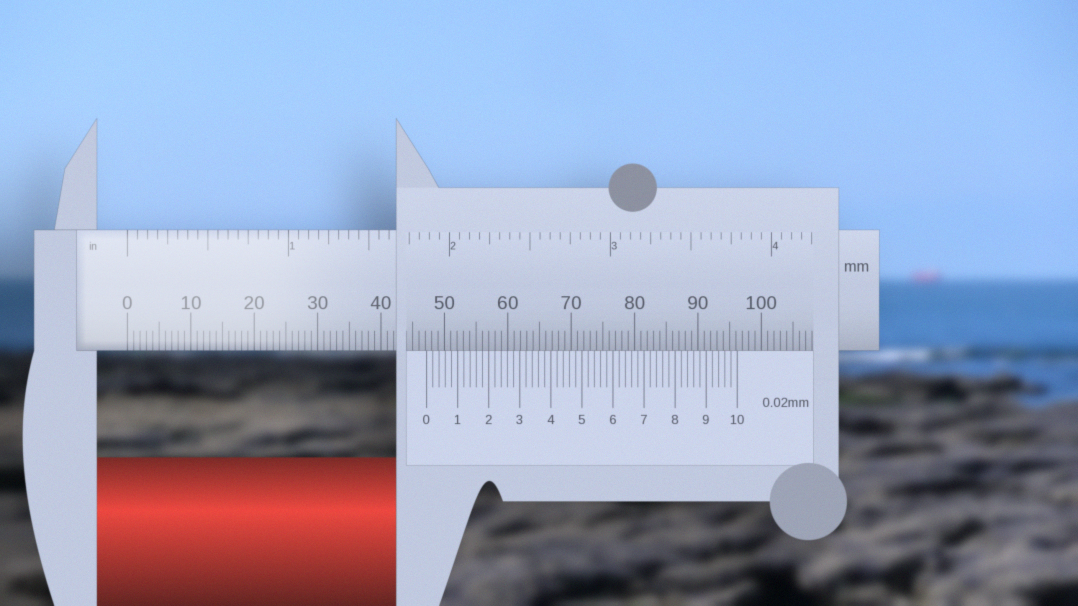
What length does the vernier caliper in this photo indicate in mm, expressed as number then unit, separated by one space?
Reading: 47.2 mm
